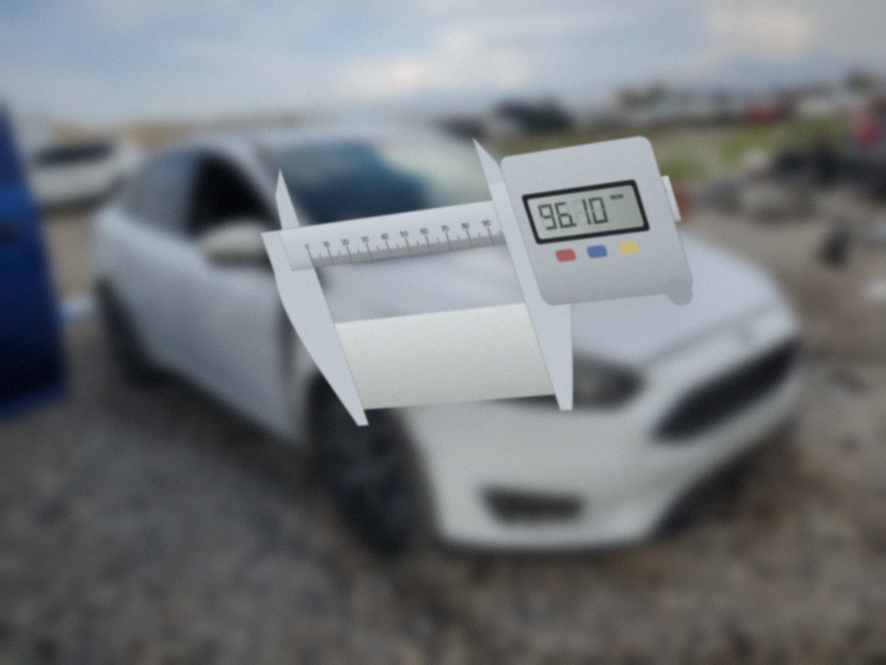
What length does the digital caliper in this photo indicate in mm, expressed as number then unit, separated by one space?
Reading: 96.10 mm
